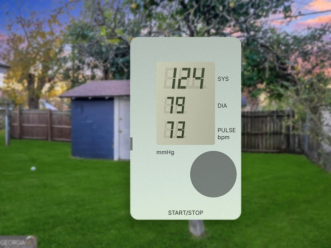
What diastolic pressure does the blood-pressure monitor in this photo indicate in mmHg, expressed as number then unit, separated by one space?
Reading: 79 mmHg
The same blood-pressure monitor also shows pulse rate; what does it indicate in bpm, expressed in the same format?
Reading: 73 bpm
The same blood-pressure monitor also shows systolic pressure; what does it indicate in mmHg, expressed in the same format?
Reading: 124 mmHg
